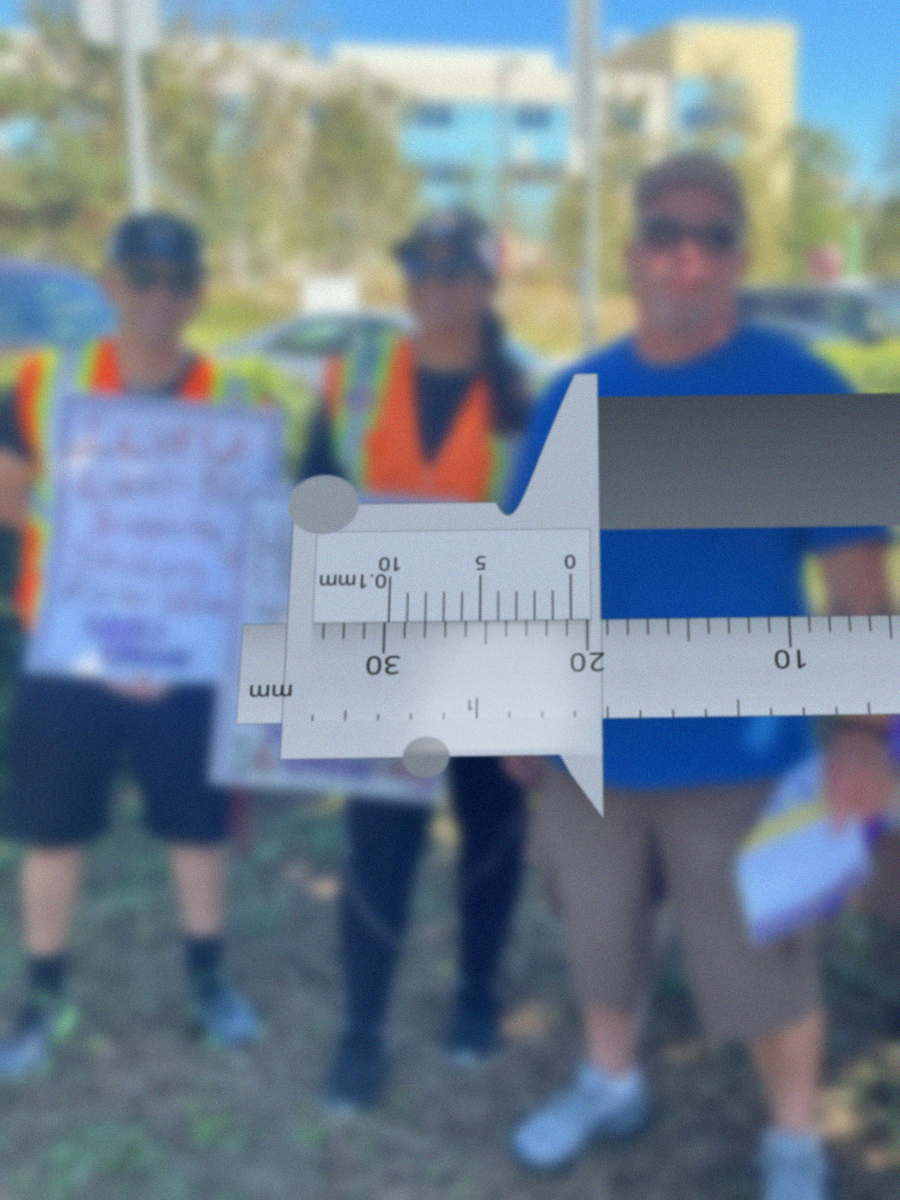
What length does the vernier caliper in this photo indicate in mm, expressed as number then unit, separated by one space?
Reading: 20.8 mm
